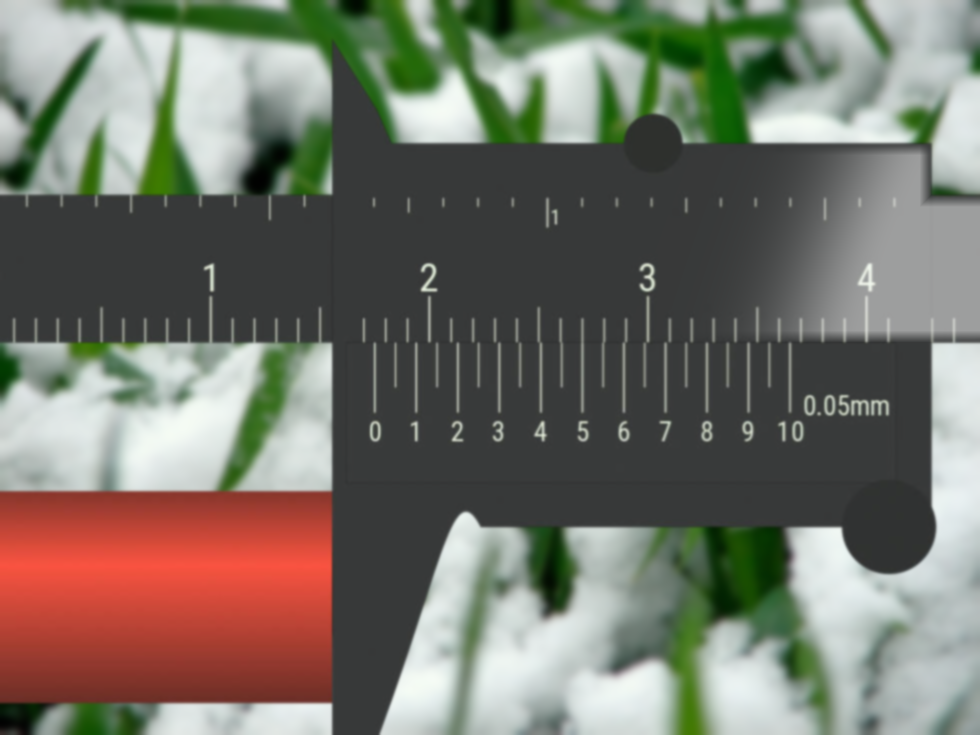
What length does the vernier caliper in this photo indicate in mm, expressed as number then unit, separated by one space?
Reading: 17.5 mm
